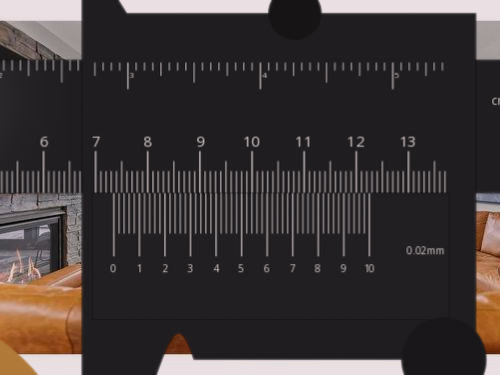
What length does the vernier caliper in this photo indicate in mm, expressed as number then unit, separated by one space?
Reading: 73.5 mm
